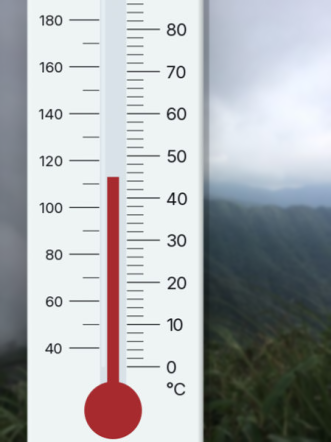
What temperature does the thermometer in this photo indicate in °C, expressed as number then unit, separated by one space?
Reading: 45 °C
